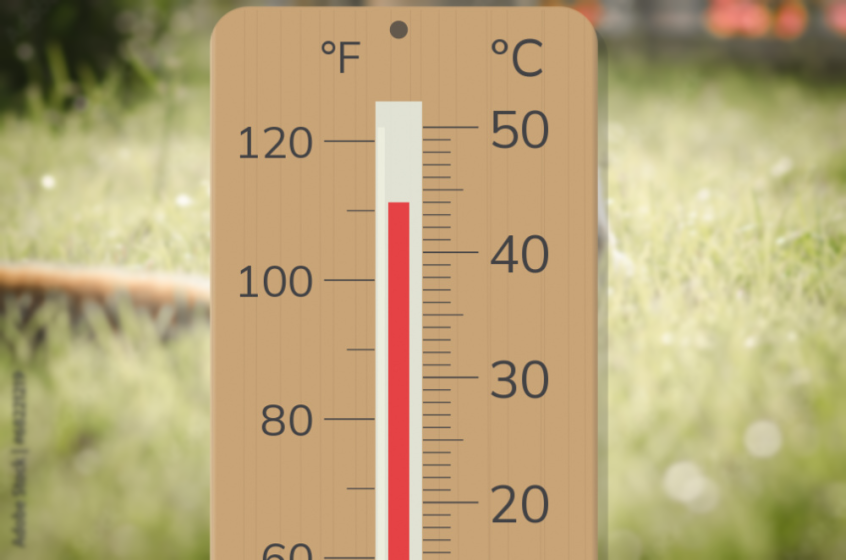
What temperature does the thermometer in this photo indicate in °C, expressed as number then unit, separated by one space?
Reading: 44 °C
